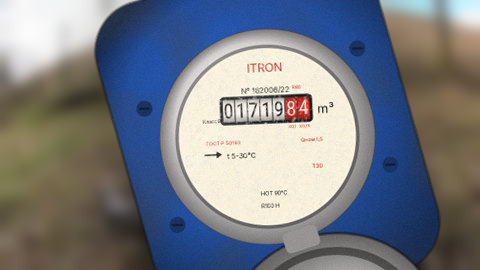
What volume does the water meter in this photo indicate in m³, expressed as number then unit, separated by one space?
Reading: 1719.84 m³
